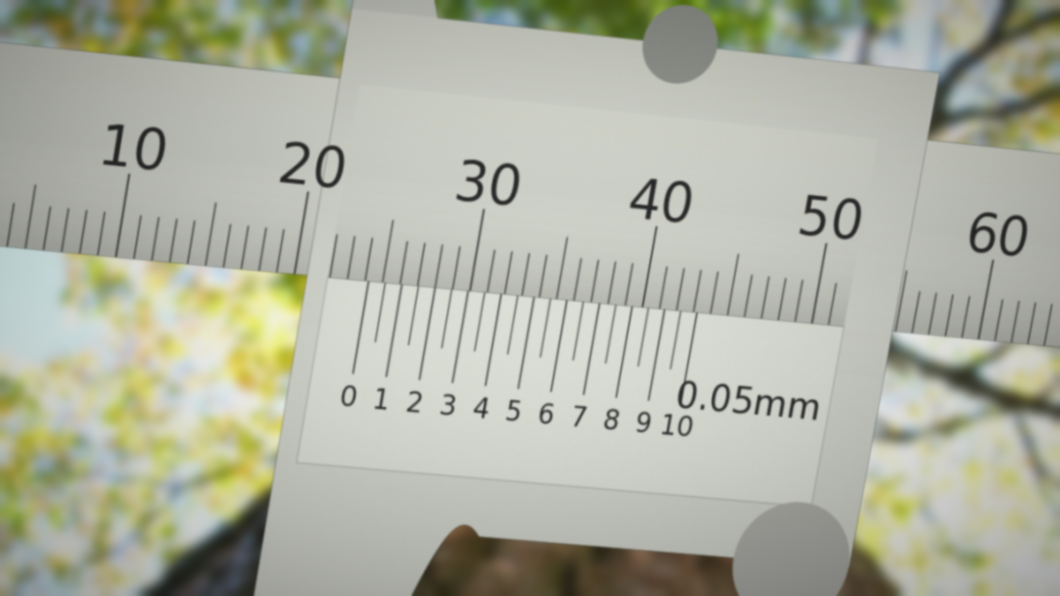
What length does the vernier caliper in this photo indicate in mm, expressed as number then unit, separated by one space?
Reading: 24.2 mm
